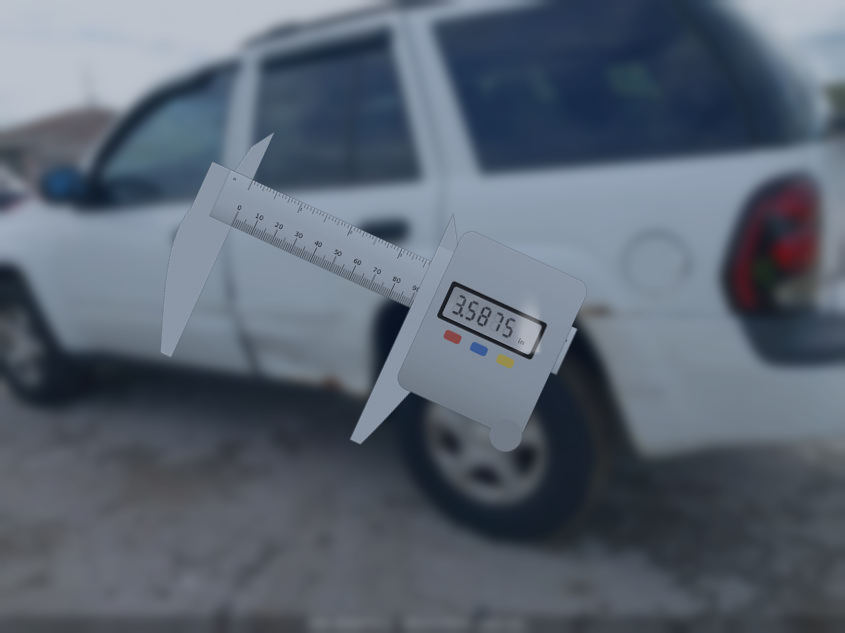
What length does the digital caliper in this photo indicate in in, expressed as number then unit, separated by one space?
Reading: 3.5875 in
